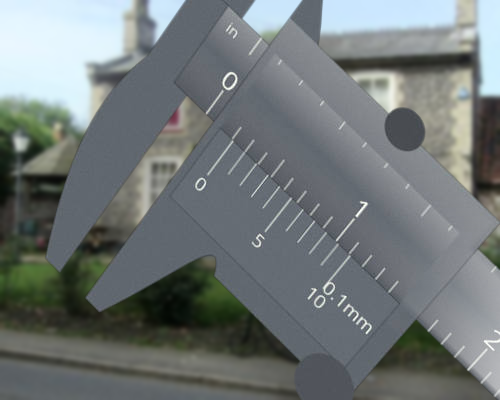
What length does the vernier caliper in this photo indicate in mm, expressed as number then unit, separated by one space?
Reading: 2.1 mm
